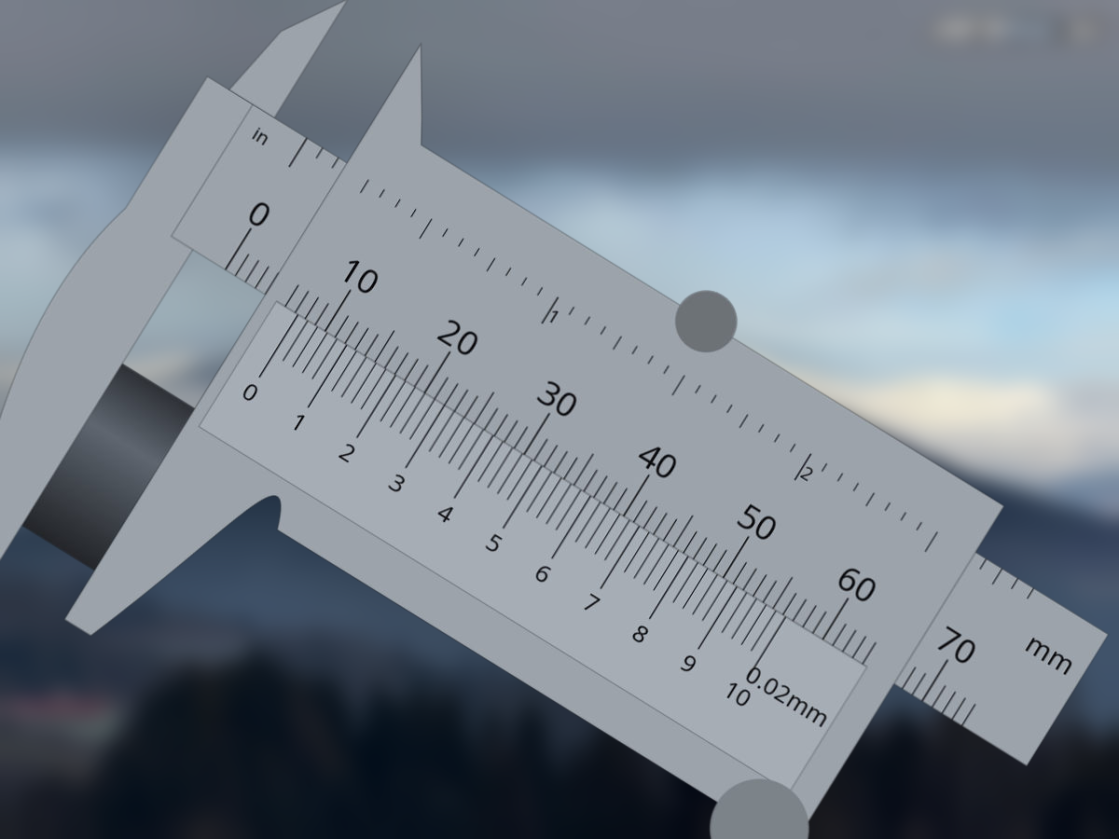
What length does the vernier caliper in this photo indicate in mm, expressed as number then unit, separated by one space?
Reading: 7.3 mm
